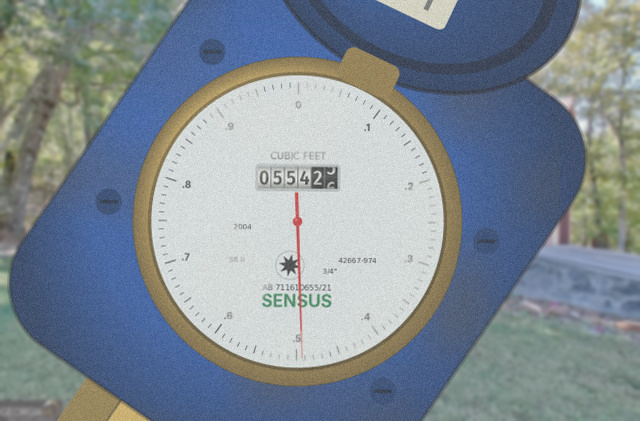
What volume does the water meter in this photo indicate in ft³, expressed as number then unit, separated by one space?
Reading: 55425.49 ft³
